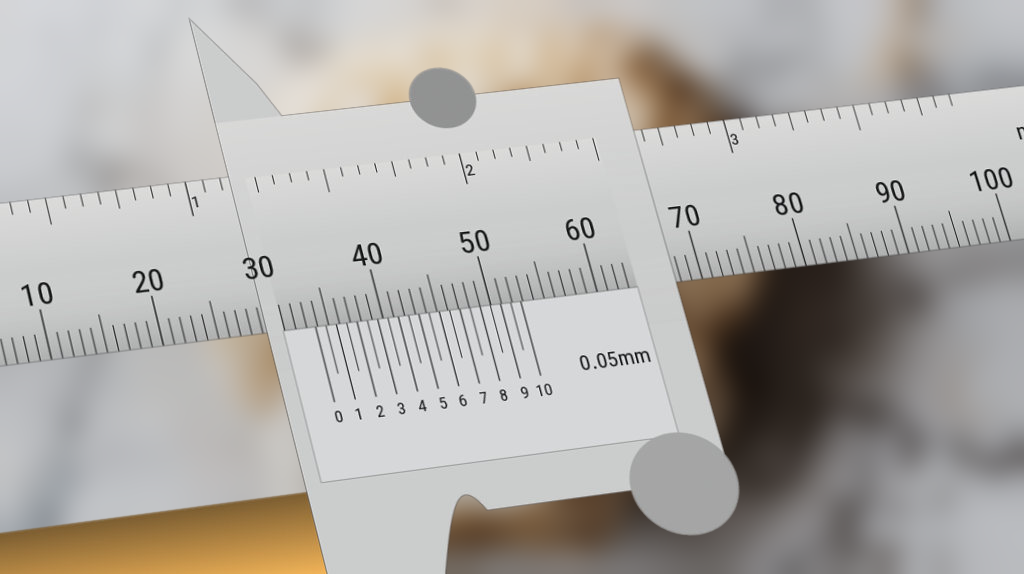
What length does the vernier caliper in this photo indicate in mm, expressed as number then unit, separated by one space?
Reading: 33.8 mm
